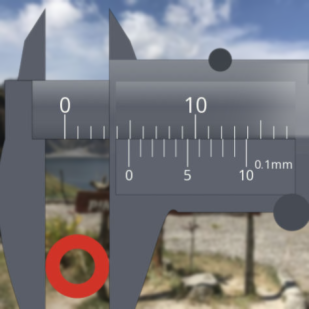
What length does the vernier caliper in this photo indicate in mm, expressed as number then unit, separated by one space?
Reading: 4.9 mm
